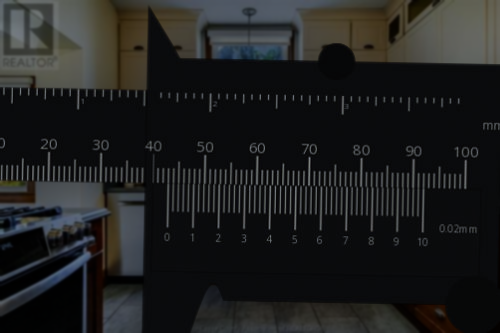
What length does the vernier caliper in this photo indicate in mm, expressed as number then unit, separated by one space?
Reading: 43.0 mm
